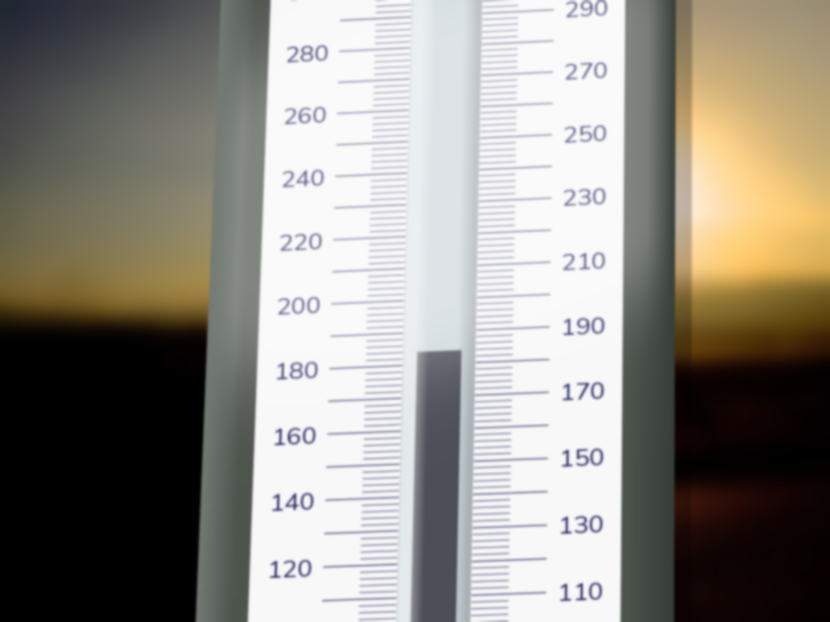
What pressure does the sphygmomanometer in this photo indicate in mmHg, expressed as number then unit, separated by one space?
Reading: 184 mmHg
